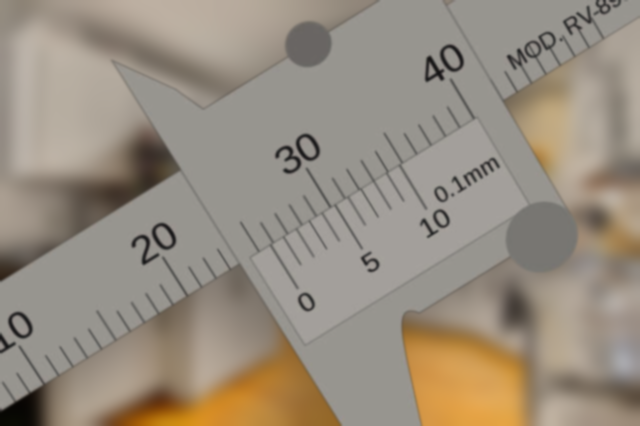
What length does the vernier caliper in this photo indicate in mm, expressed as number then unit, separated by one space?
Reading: 25.8 mm
